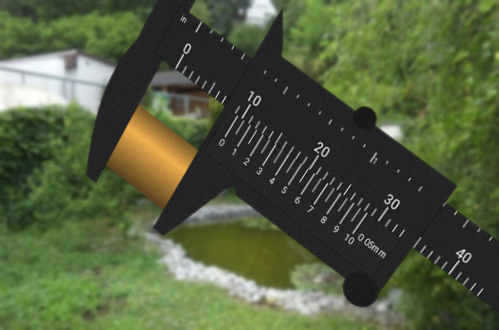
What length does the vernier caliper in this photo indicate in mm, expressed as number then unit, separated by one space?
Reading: 9.4 mm
